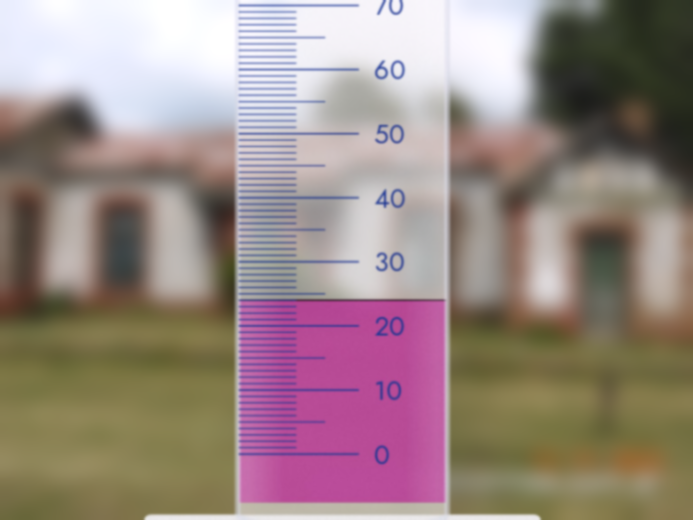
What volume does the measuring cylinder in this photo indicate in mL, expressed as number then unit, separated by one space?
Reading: 24 mL
